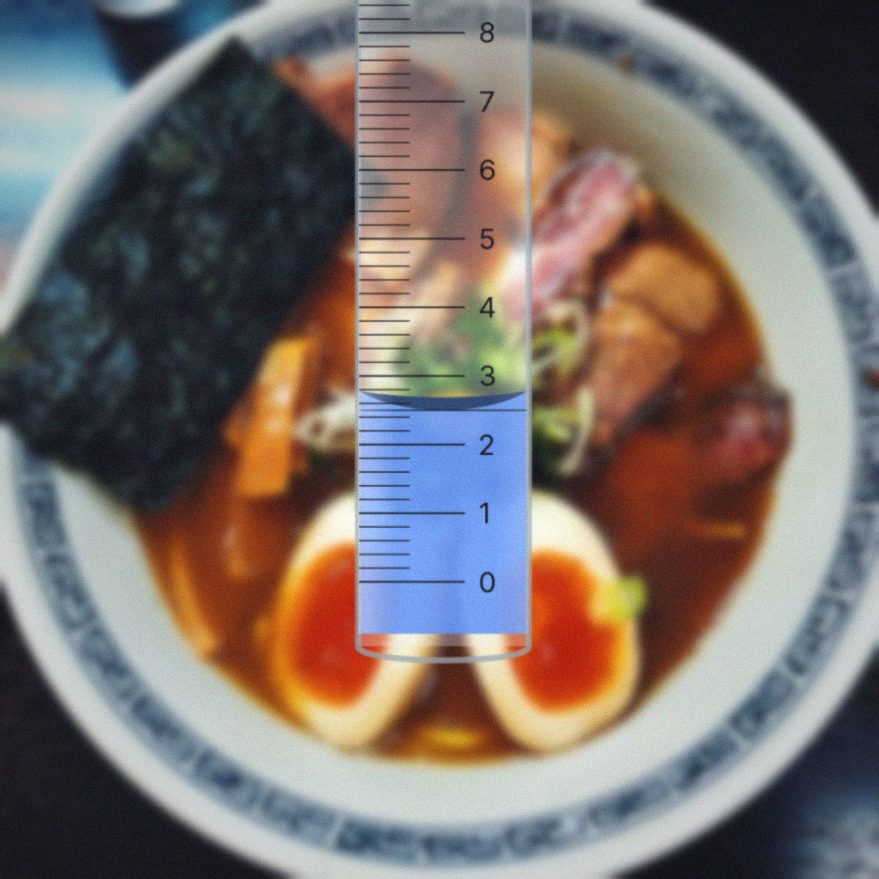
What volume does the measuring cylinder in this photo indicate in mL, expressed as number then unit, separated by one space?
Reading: 2.5 mL
